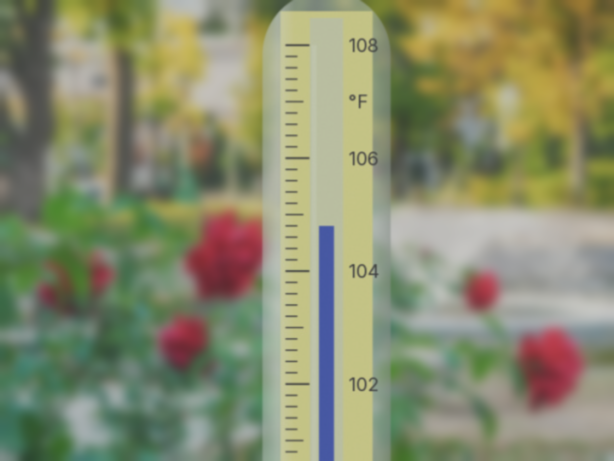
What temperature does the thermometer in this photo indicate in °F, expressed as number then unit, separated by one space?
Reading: 104.8 °F
